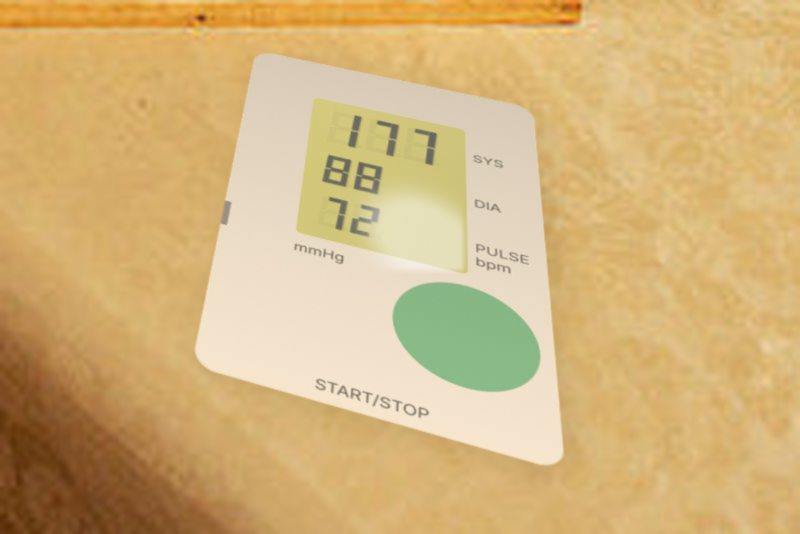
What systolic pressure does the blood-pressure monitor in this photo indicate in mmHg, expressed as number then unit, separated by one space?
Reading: 177 mmHg
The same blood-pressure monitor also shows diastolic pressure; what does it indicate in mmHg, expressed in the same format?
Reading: 88 mmHg
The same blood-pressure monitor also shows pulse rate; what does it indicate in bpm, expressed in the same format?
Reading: 72 bpm
